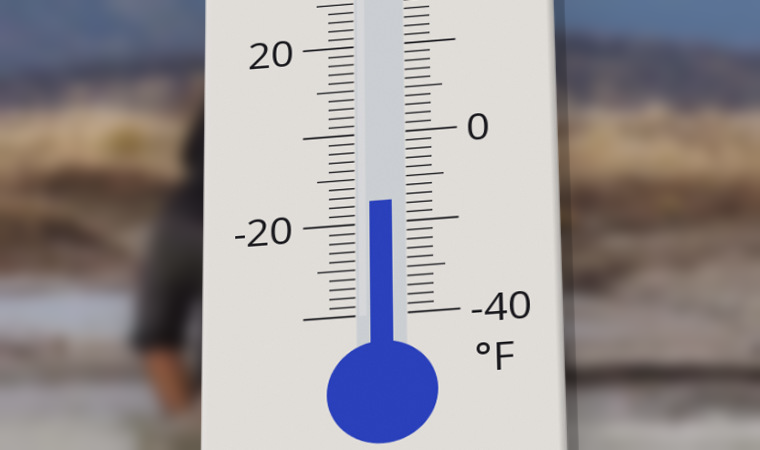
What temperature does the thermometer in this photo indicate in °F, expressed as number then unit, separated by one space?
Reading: -15 °F
